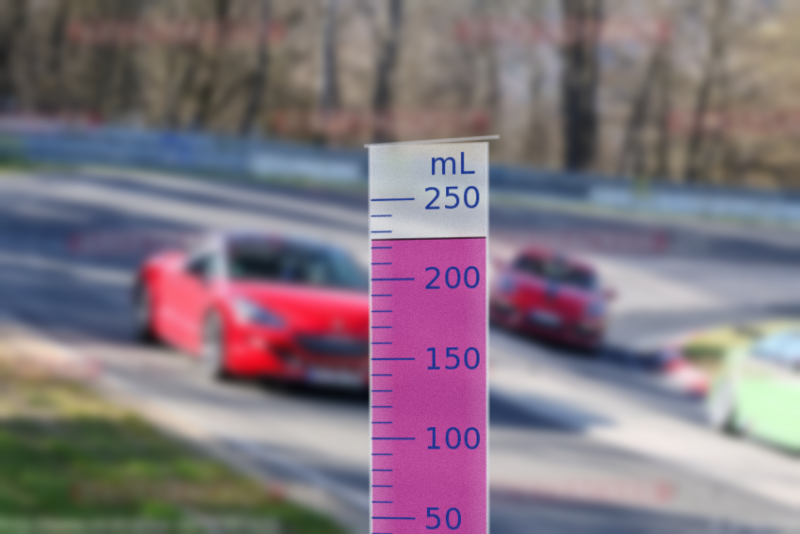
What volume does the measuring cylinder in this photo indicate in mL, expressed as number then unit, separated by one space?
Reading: 225 mL
